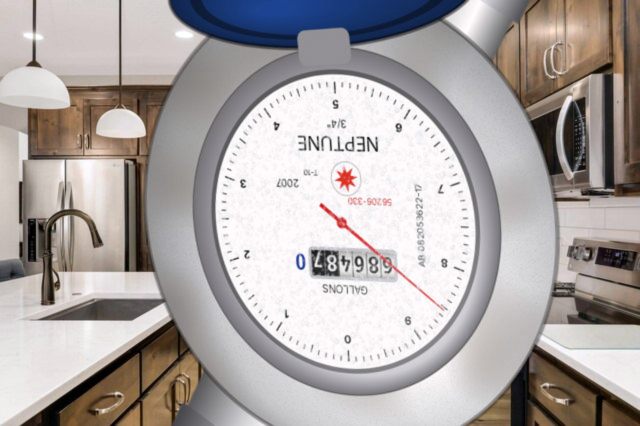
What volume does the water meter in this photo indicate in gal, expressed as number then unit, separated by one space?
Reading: 6864868.5 gal
